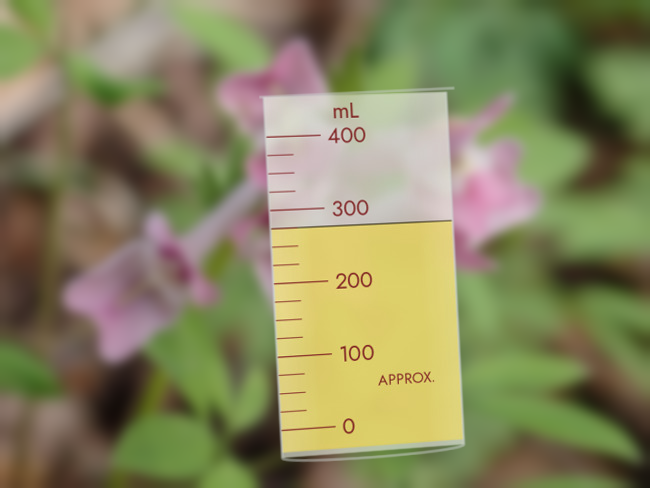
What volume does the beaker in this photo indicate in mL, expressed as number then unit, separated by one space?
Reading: 275 mL
